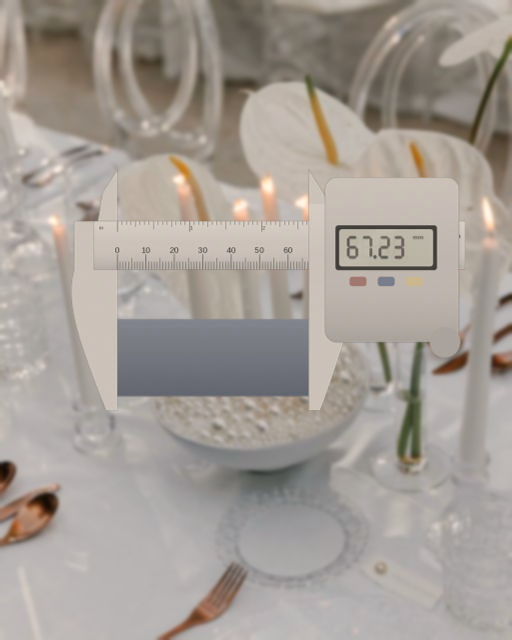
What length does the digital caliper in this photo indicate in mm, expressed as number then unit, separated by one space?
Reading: 67.23 mm
